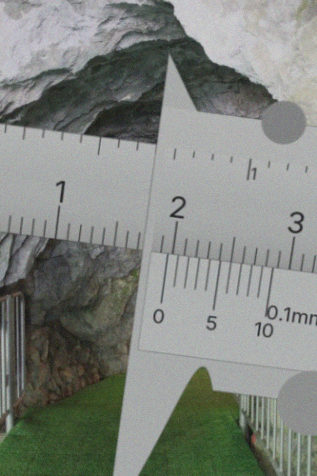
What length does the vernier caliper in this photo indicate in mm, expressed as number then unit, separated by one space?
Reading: 19.6 mm
